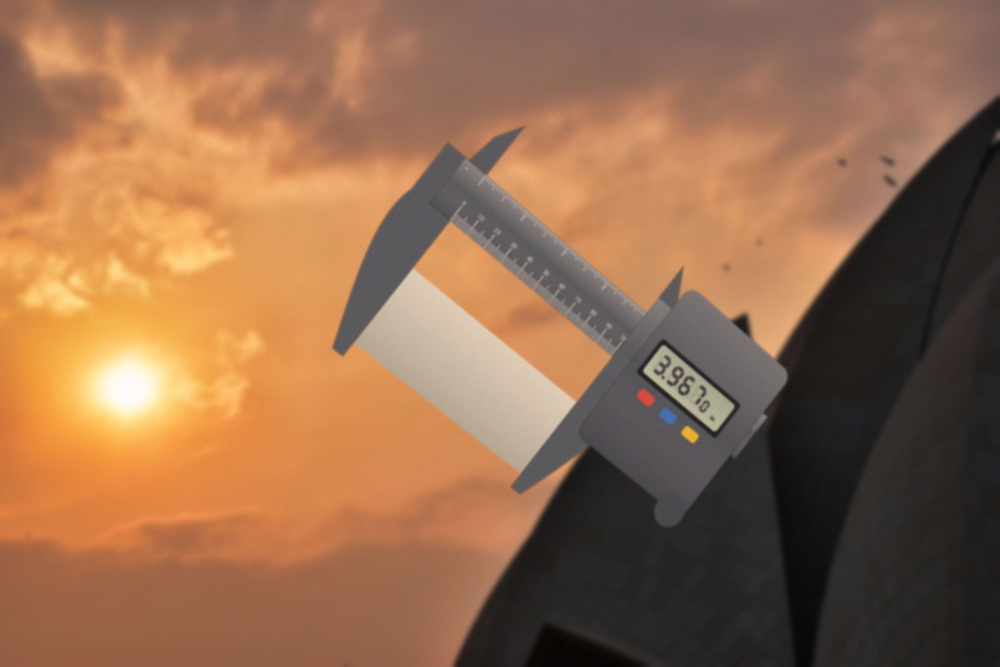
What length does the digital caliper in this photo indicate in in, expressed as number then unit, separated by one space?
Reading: 3.9670 in
